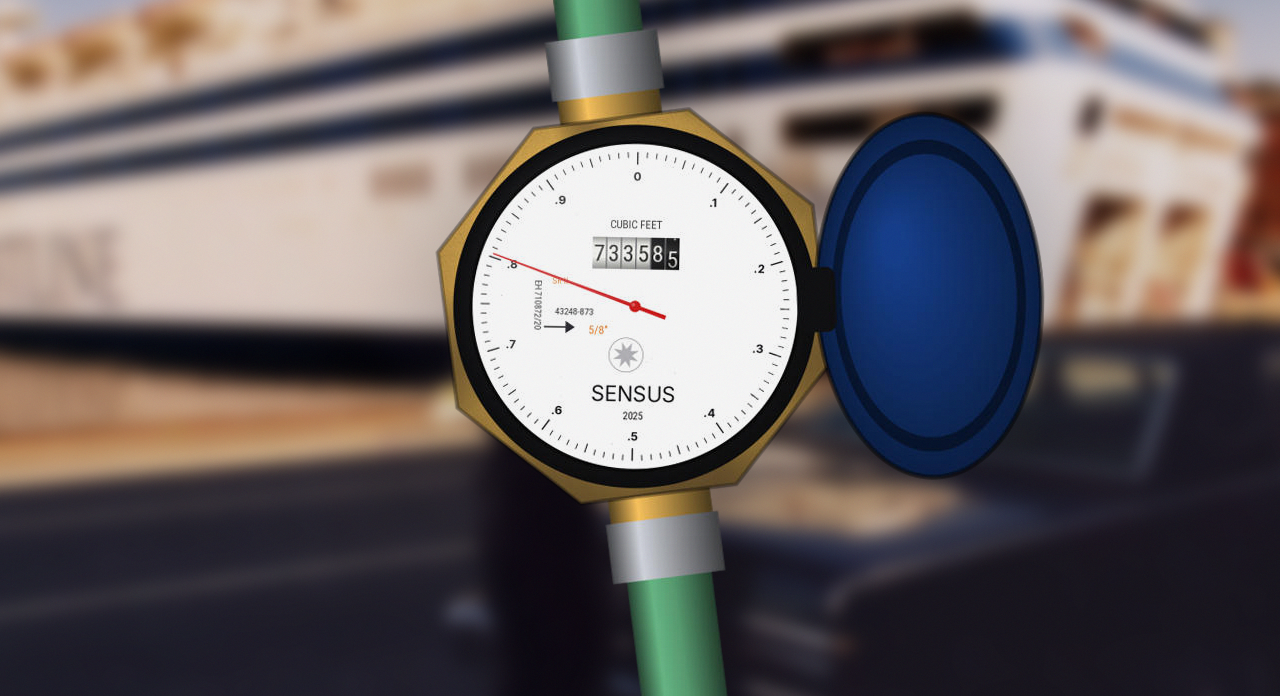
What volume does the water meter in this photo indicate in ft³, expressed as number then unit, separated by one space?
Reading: 733584.80 ft³
